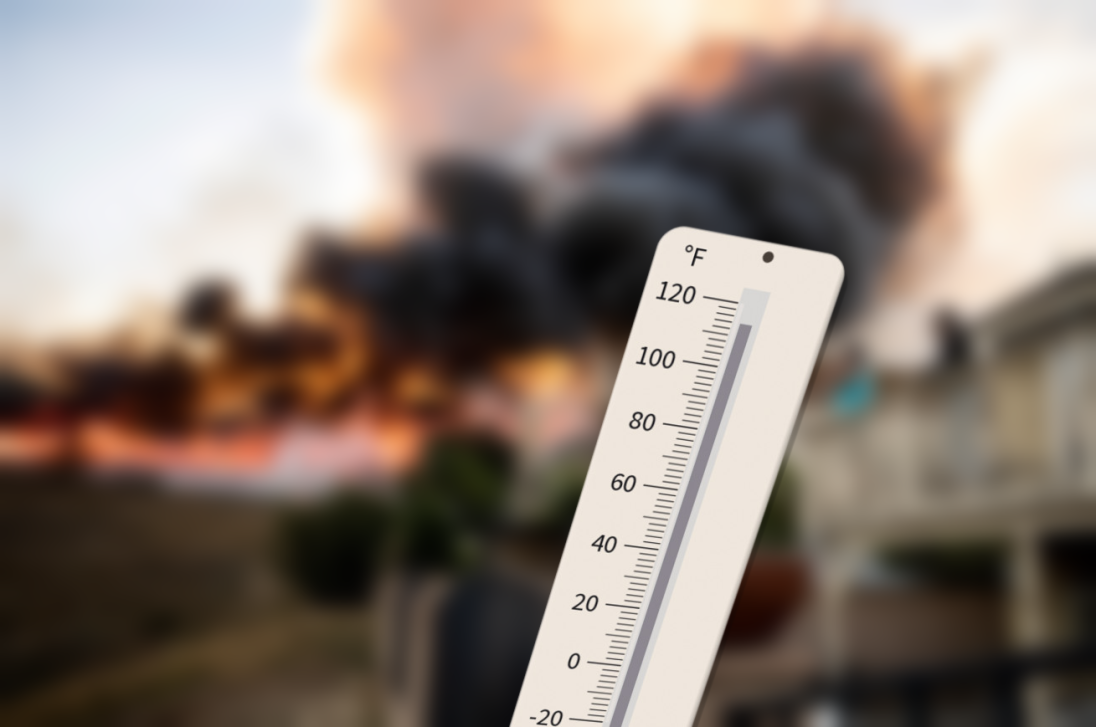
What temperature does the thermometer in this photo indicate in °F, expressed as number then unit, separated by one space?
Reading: 114 °F
